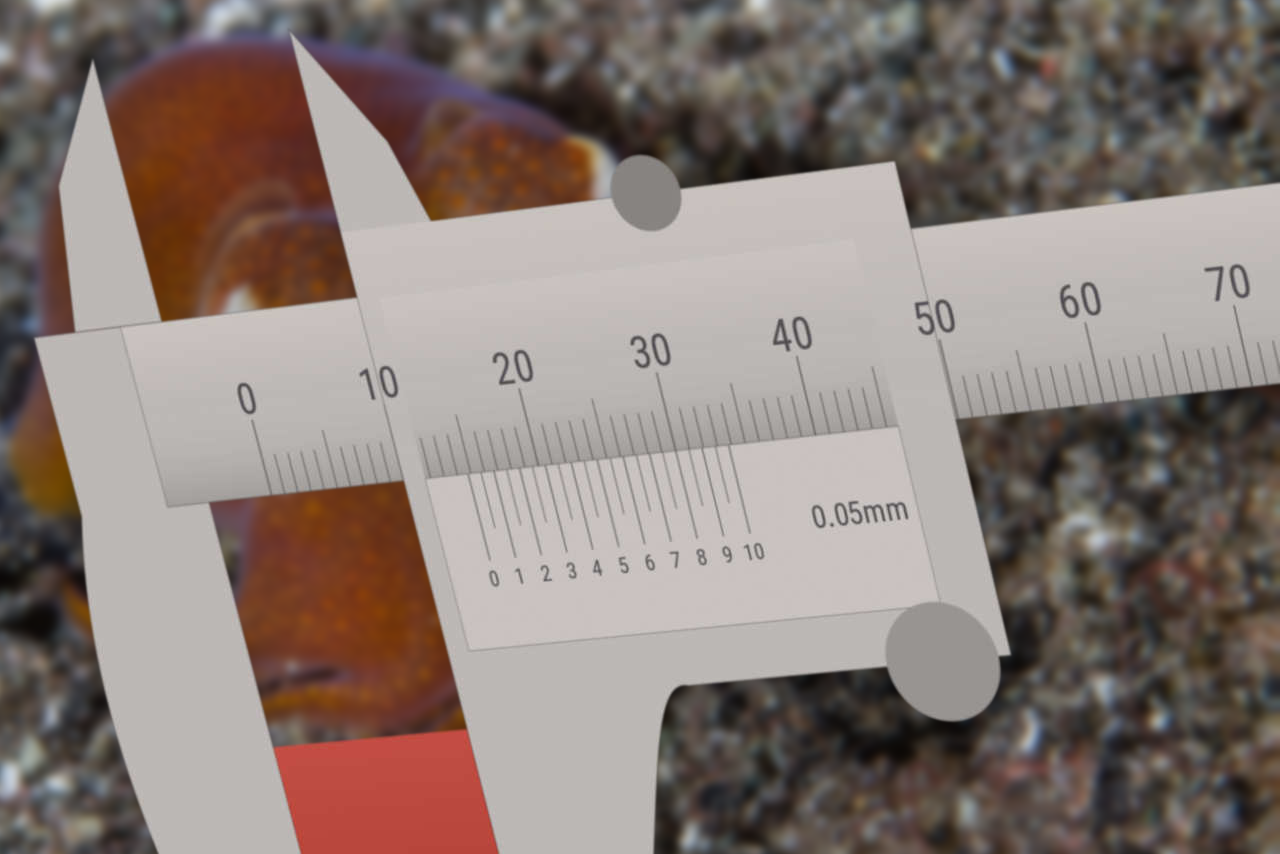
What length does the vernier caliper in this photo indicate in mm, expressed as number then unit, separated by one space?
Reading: 14.8 mm
